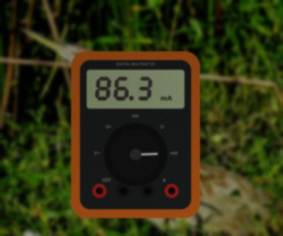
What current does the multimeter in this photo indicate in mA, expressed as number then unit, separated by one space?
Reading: 86.3 mA
